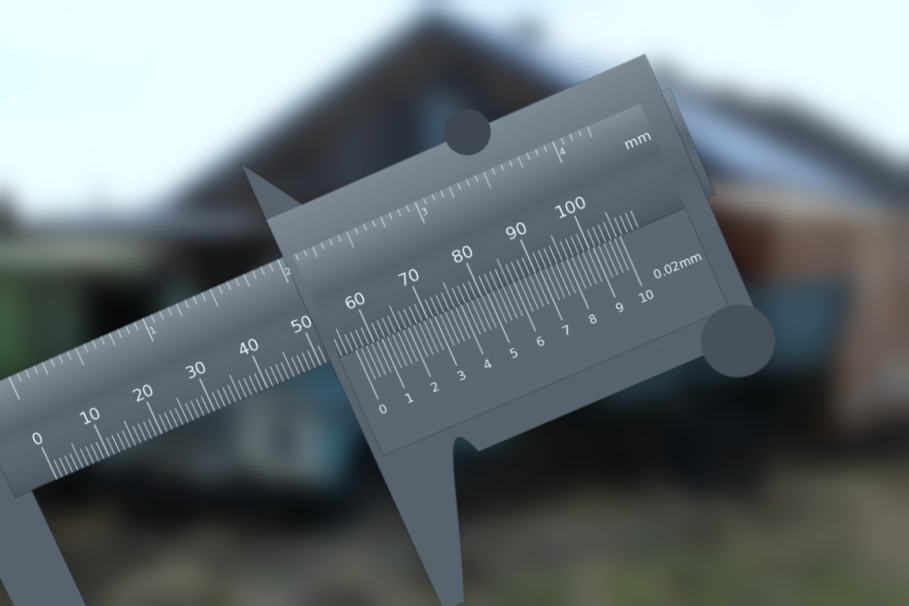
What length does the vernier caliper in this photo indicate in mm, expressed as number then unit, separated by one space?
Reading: 56.6 mm
